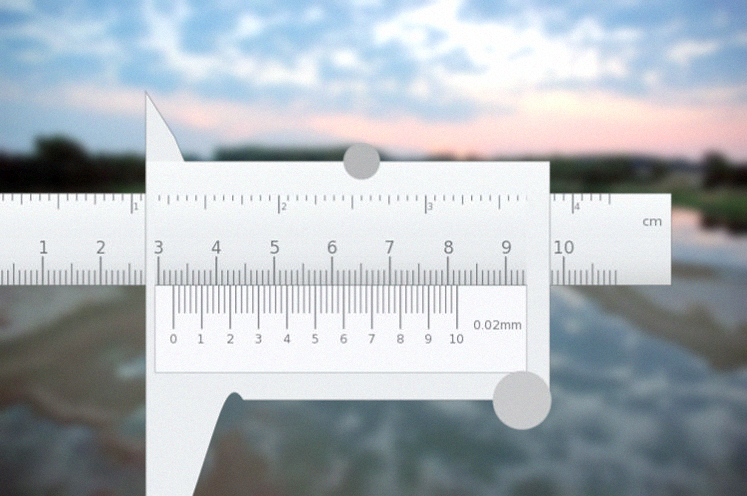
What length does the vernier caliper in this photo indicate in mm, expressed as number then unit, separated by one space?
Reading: 32.6 mm
